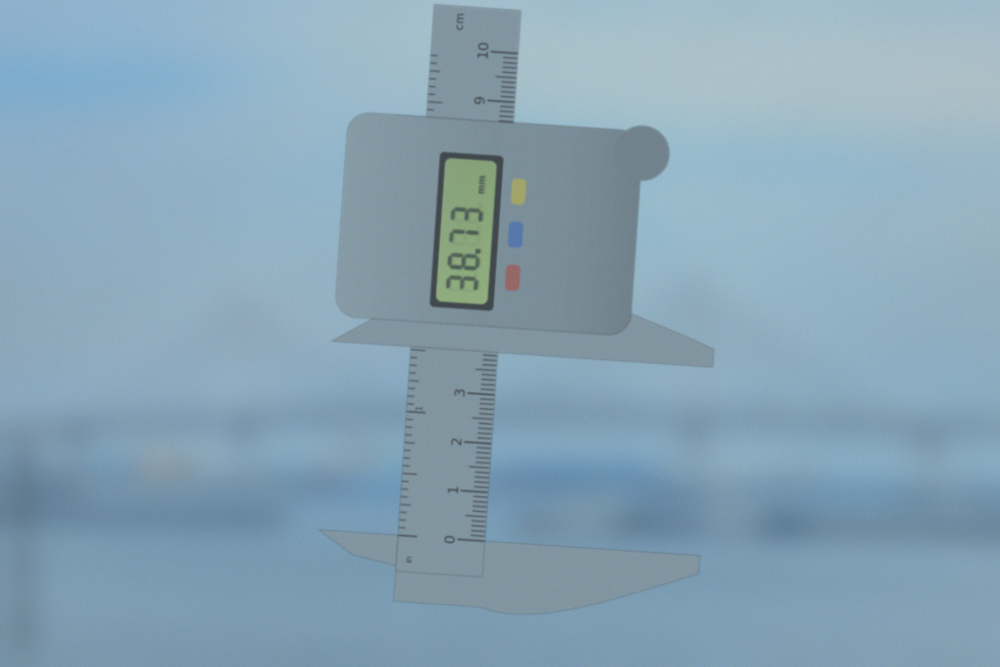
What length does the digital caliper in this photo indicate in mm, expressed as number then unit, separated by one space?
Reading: 38.73 mm
